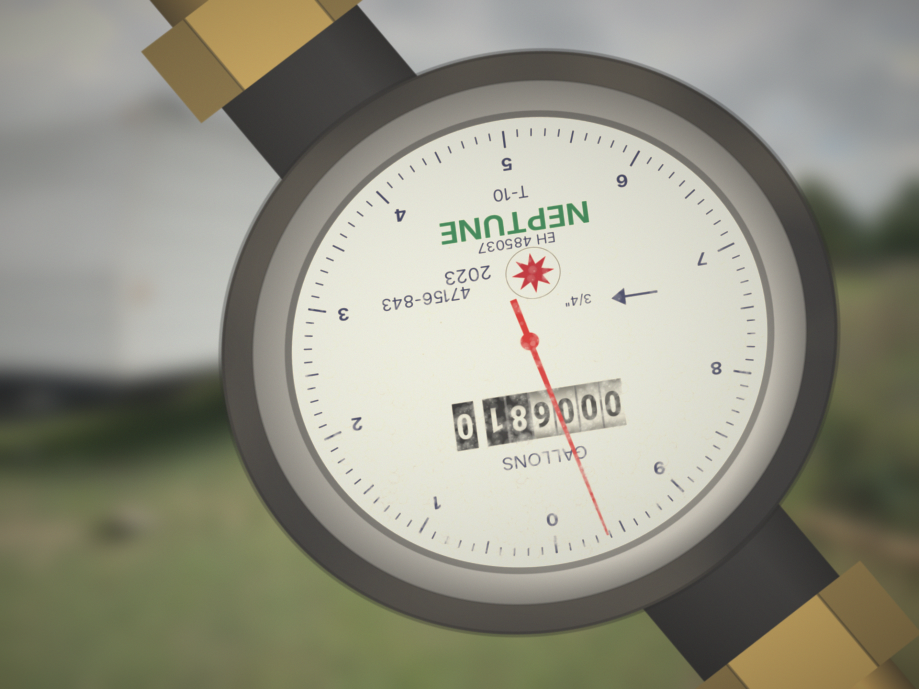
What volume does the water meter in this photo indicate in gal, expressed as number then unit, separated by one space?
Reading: 6809.6 gal
